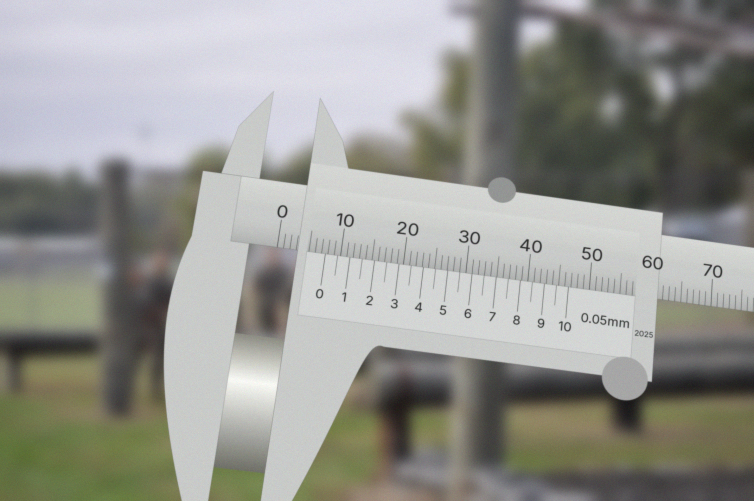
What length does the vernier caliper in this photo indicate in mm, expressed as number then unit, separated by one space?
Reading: 7.6 mm
